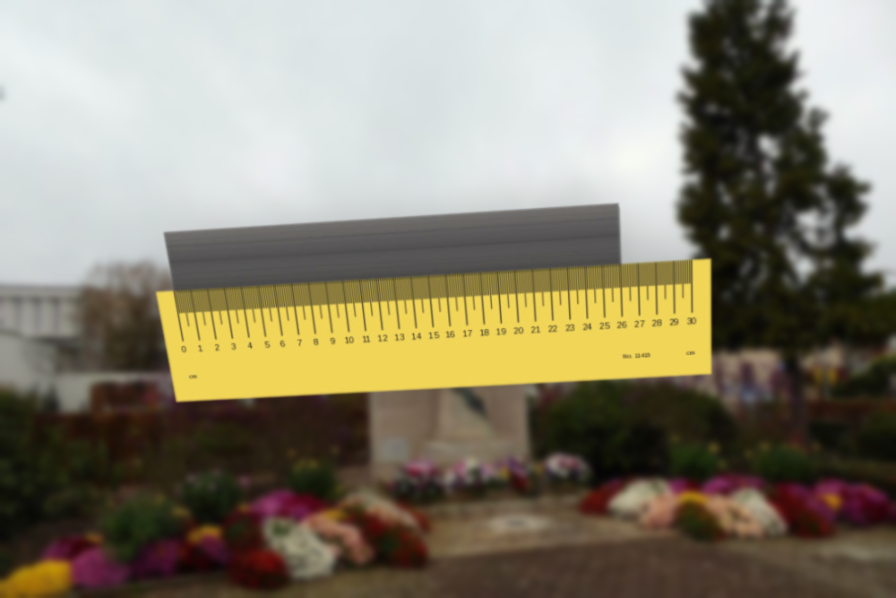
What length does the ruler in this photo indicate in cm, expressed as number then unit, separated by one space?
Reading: 26 cm
